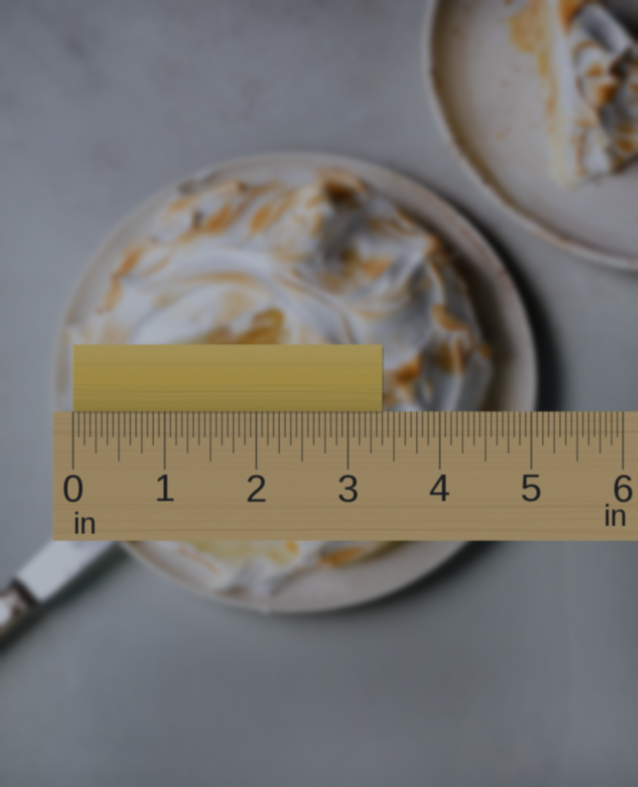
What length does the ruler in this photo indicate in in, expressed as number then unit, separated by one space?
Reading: 3.375 in
